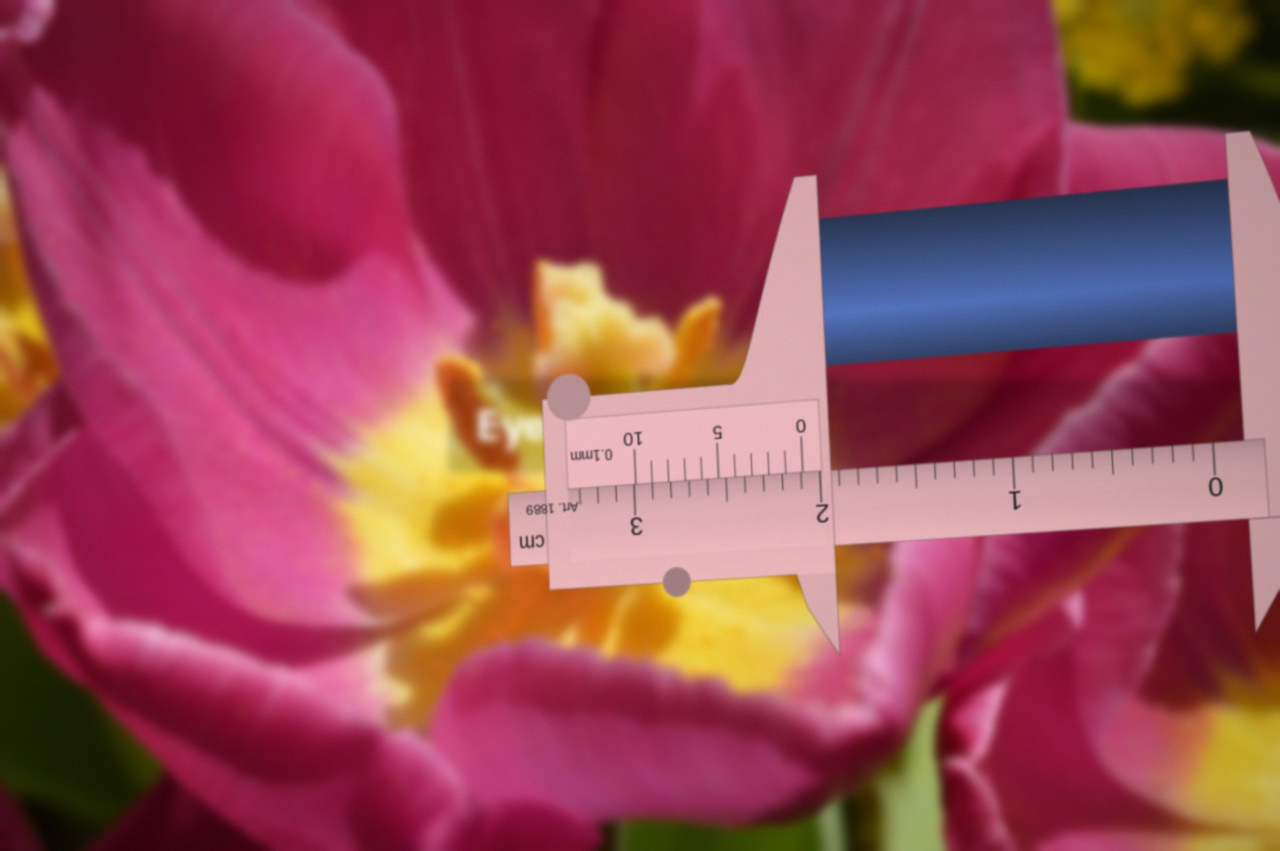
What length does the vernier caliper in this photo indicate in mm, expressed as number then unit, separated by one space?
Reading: 20.9 mm
